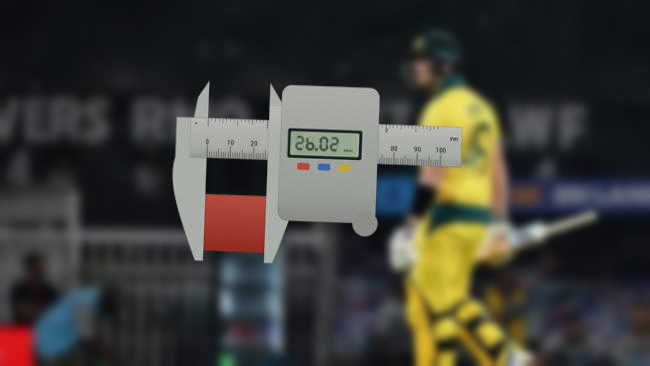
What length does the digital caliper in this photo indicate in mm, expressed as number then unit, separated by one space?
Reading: 26.02 mm
